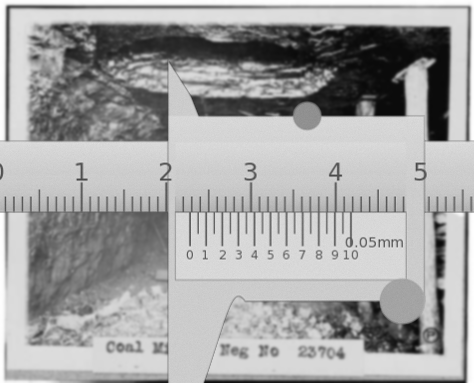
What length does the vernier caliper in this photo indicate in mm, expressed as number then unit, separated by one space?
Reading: 22.8 mm
